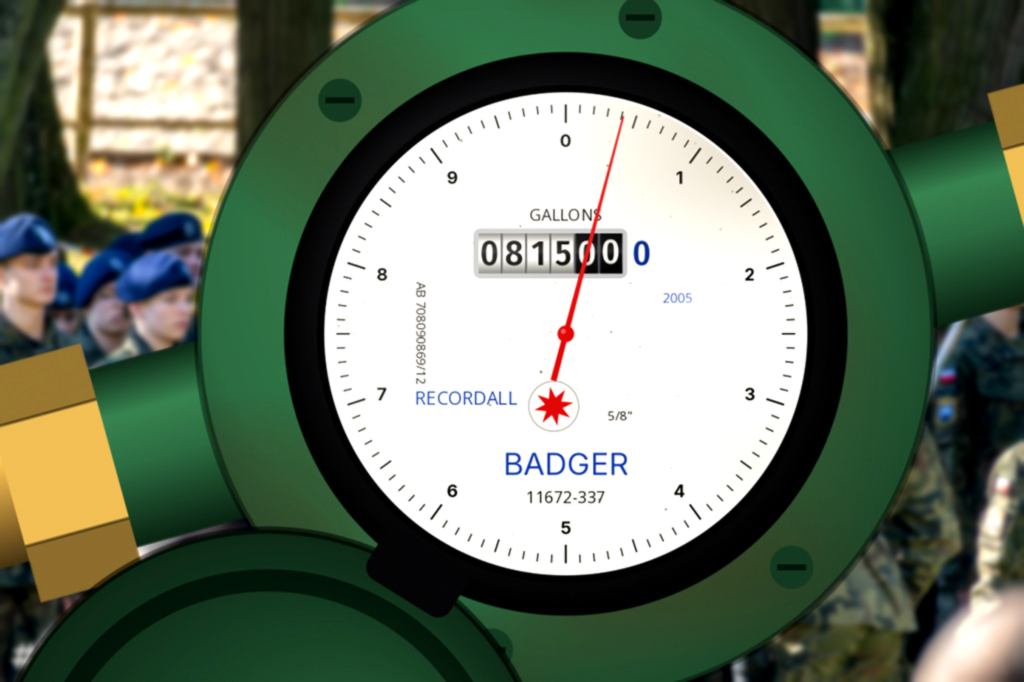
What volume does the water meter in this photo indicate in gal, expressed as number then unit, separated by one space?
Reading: 815000.4 gal
